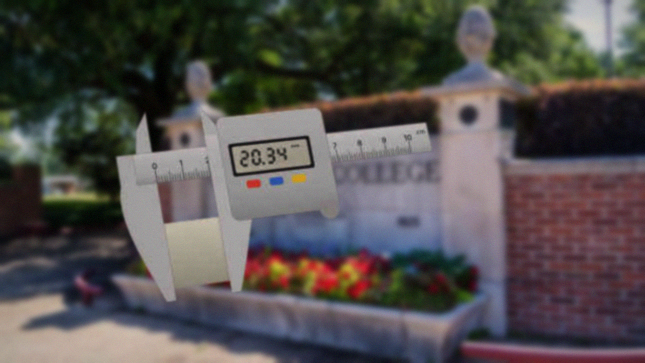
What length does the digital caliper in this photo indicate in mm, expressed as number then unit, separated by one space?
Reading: 20.34 mm
